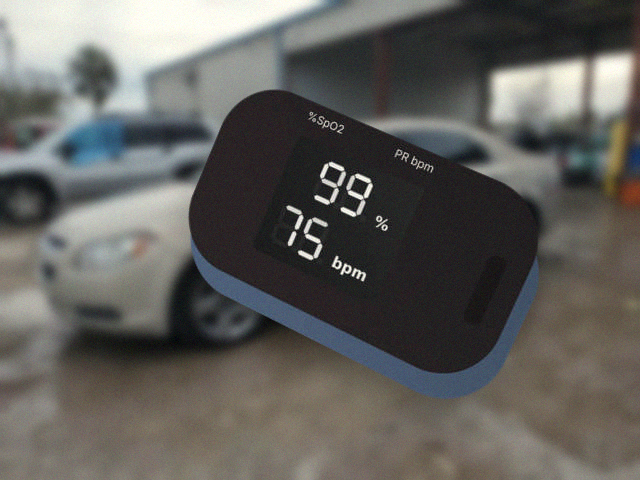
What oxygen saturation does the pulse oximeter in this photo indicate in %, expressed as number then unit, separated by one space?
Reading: 99 %
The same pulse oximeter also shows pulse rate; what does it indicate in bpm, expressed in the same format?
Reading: 75 bpm
